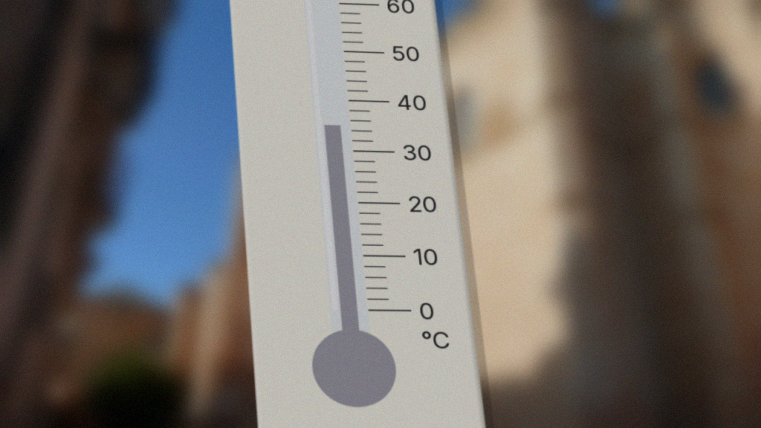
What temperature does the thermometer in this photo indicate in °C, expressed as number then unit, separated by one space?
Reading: 35 °C
